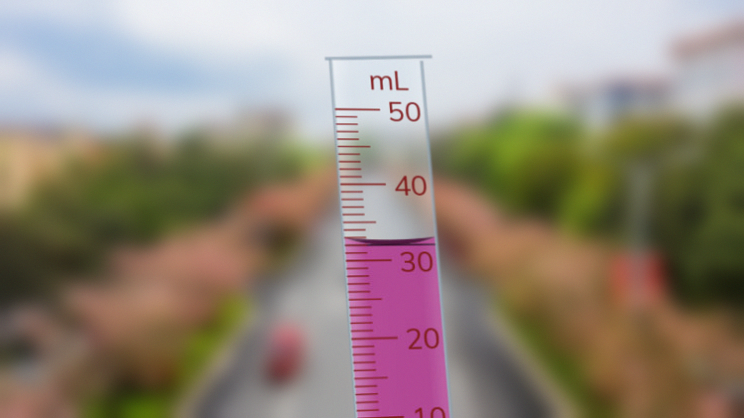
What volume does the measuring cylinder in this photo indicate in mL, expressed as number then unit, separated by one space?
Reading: 32 mL
